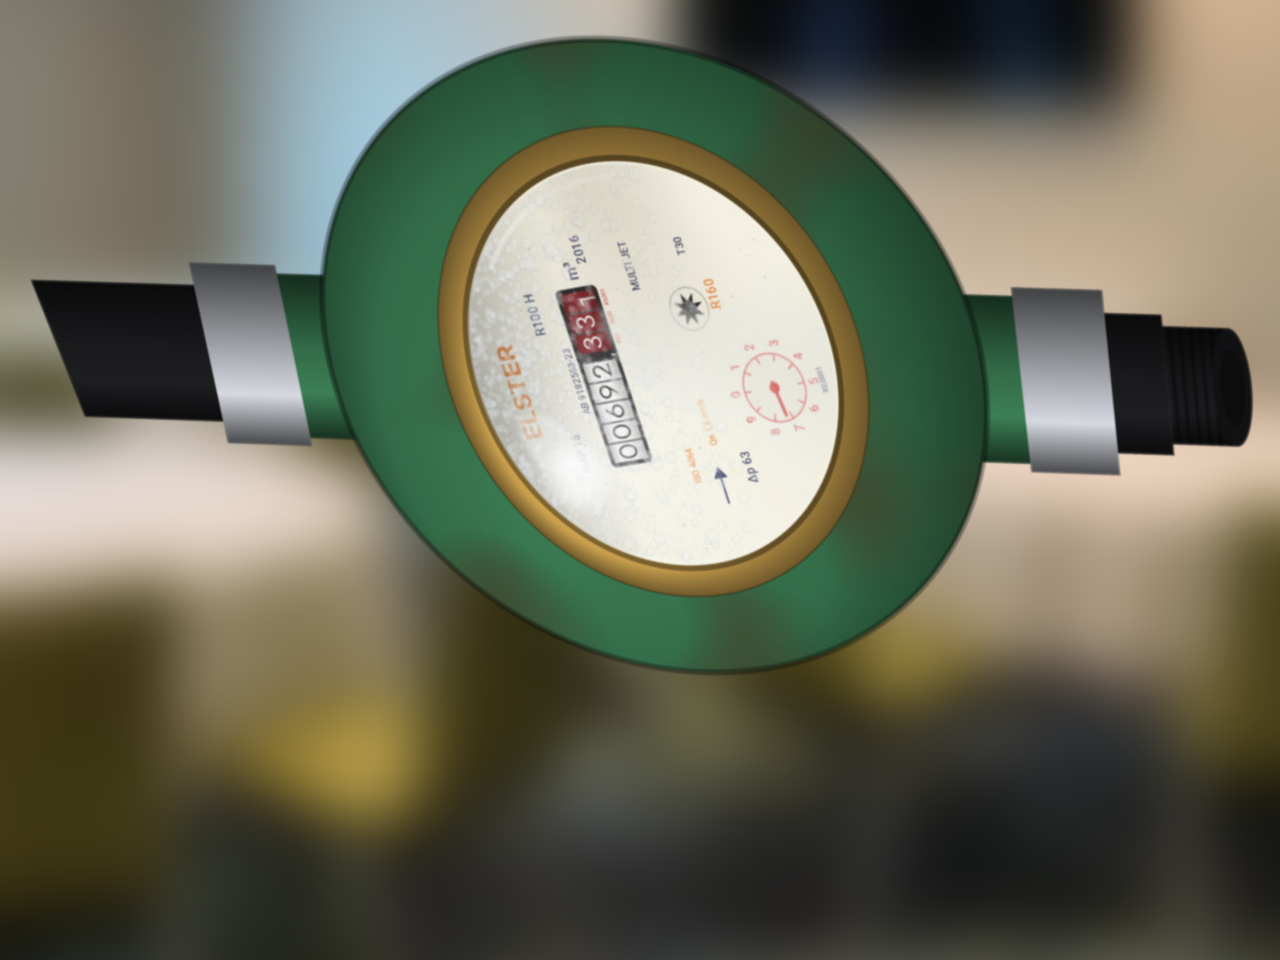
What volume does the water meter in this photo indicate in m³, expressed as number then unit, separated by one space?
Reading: 692.3307 m³
